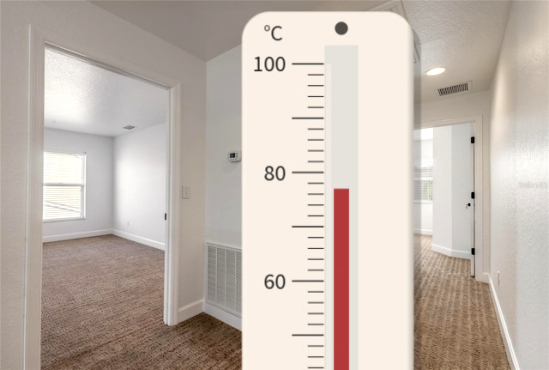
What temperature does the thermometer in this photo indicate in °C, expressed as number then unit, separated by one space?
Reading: 77 °C
